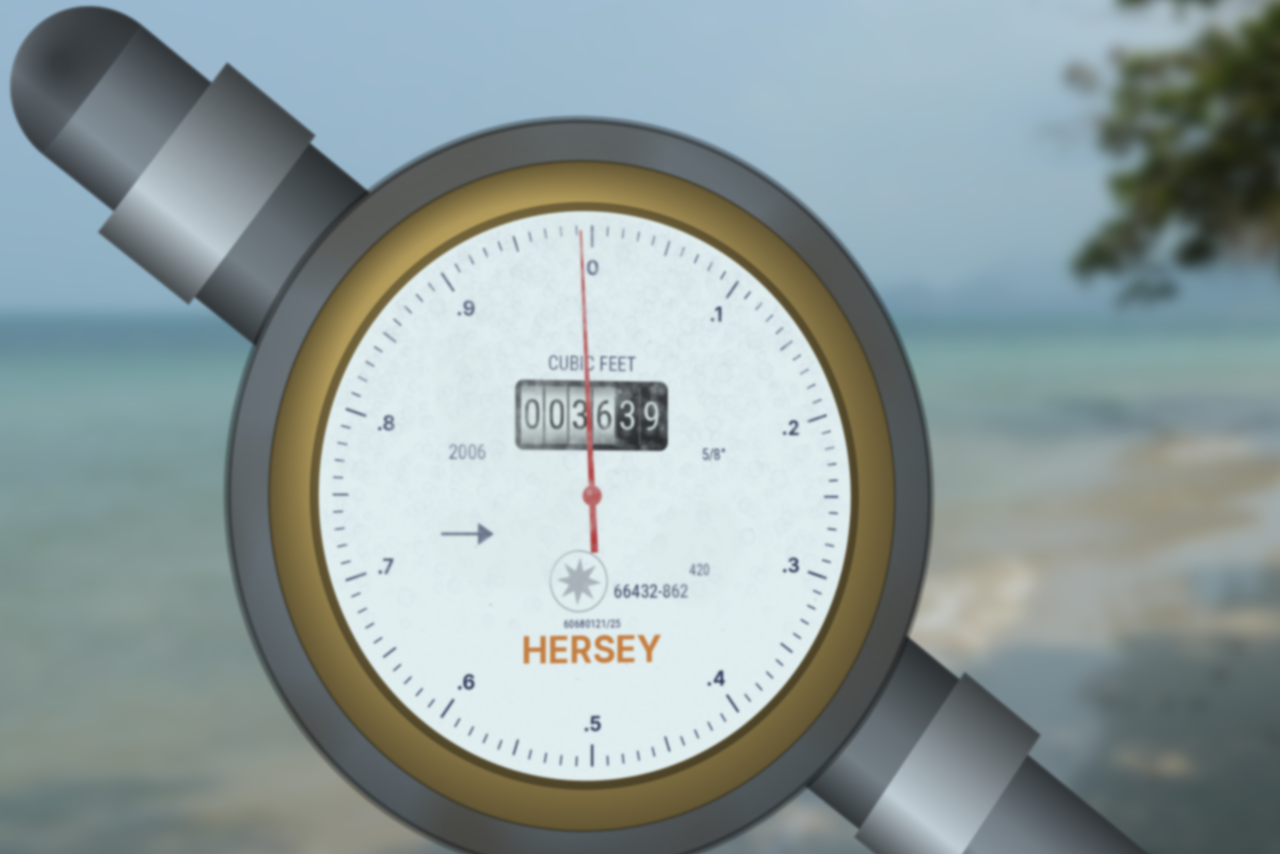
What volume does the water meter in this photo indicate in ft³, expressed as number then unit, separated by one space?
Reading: 3638.99 ft³
